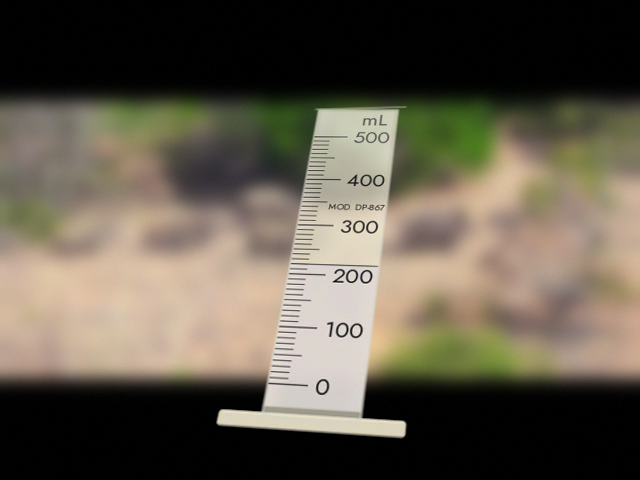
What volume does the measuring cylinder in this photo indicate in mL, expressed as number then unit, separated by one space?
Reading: 220 mL
